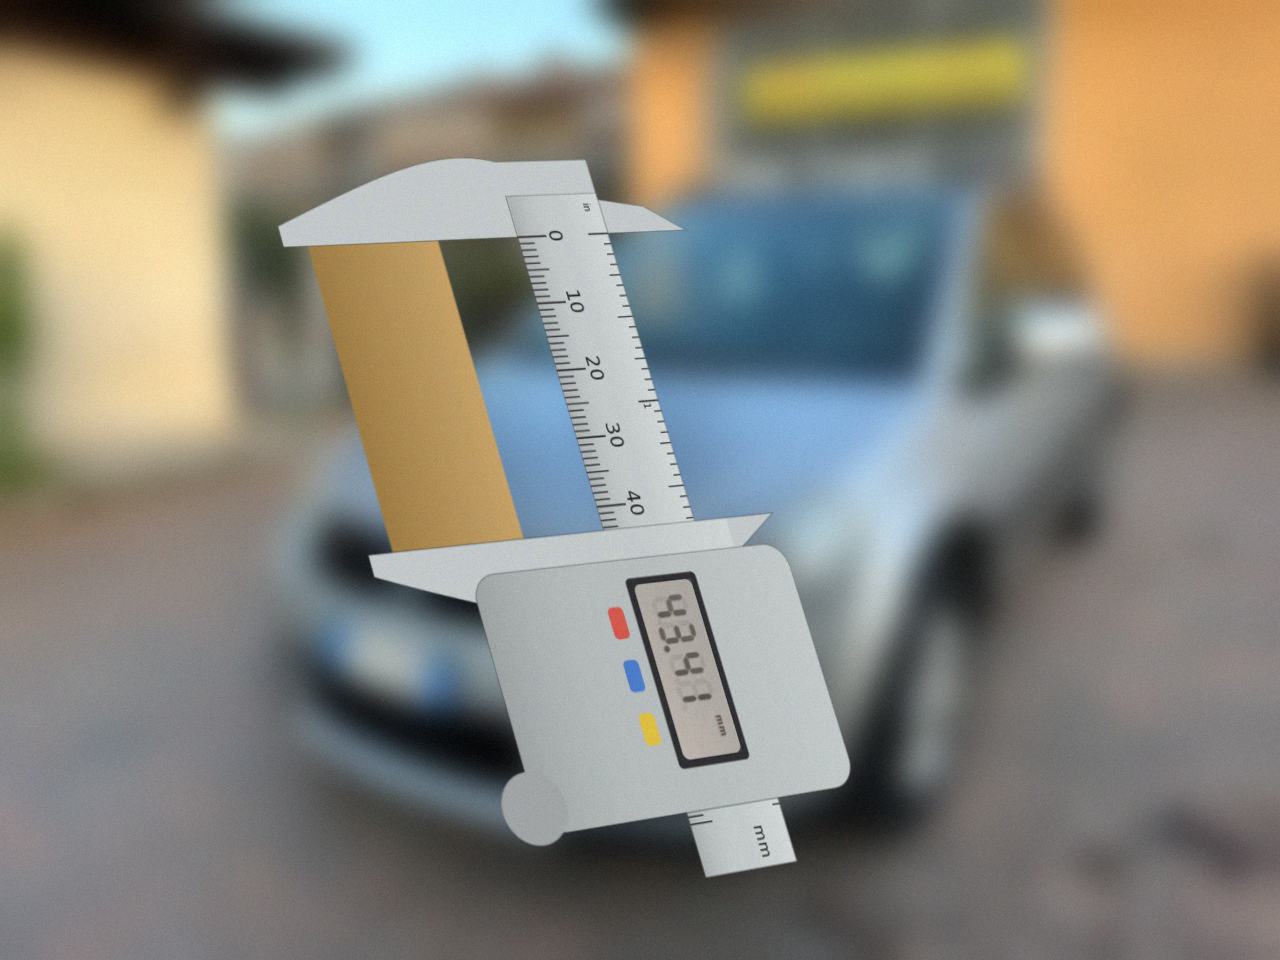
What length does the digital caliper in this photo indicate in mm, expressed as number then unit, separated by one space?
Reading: 43.41 mm
